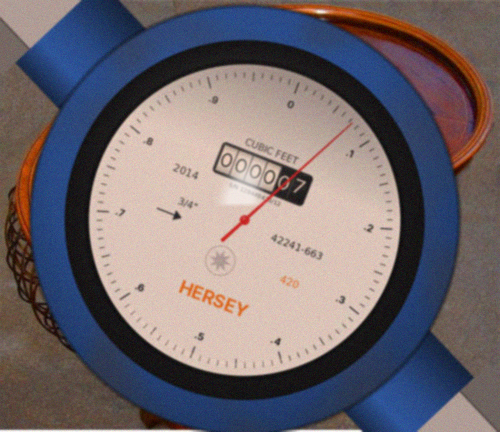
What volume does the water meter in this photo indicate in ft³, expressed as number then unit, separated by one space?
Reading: 7.07 ft³
